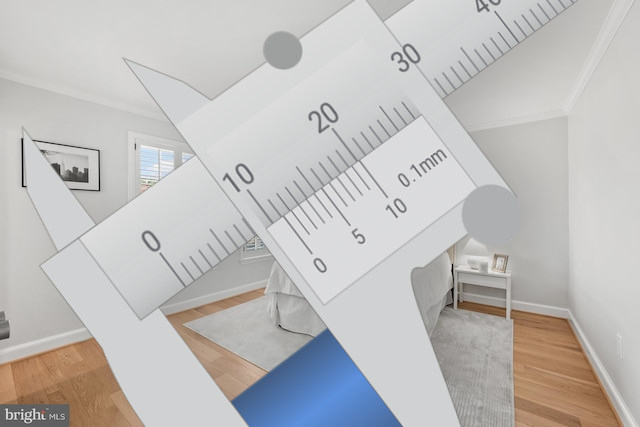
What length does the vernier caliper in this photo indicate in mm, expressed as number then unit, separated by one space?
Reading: 11.2 mm
